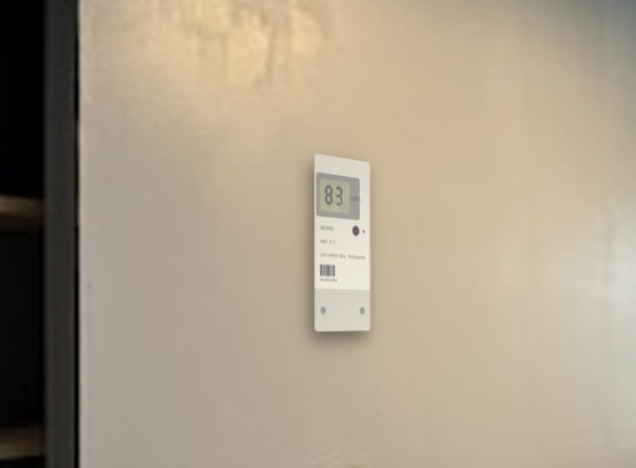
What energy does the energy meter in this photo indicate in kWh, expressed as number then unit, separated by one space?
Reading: 83 kWh
